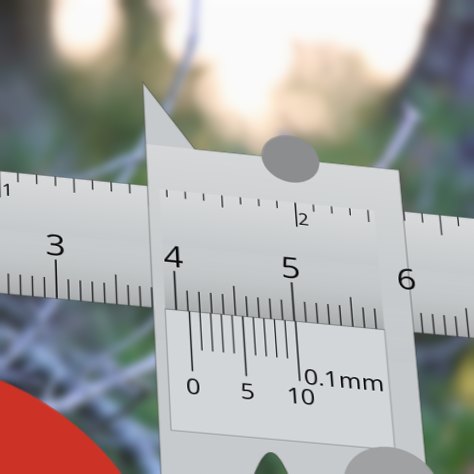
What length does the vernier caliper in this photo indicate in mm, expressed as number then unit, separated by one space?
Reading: 41.1 mm
